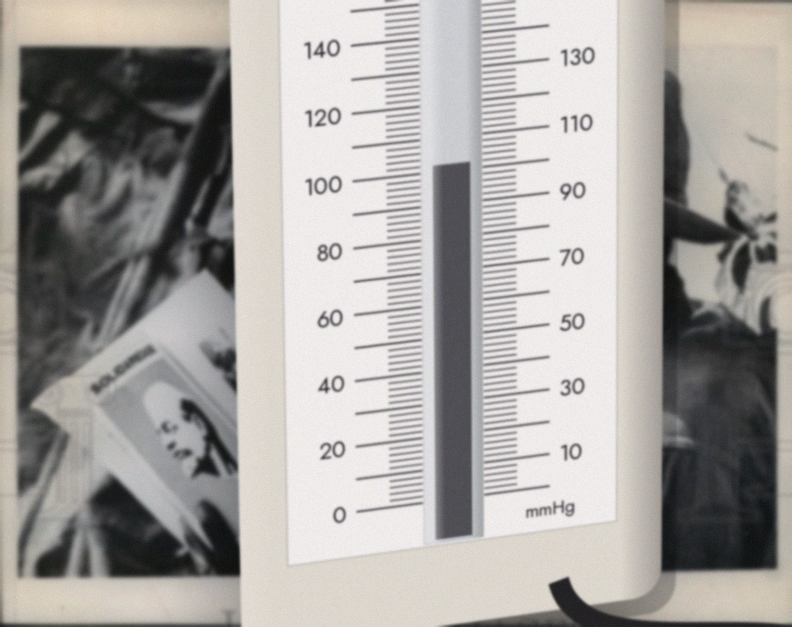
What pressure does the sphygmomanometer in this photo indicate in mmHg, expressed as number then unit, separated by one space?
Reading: 102 mmHg
